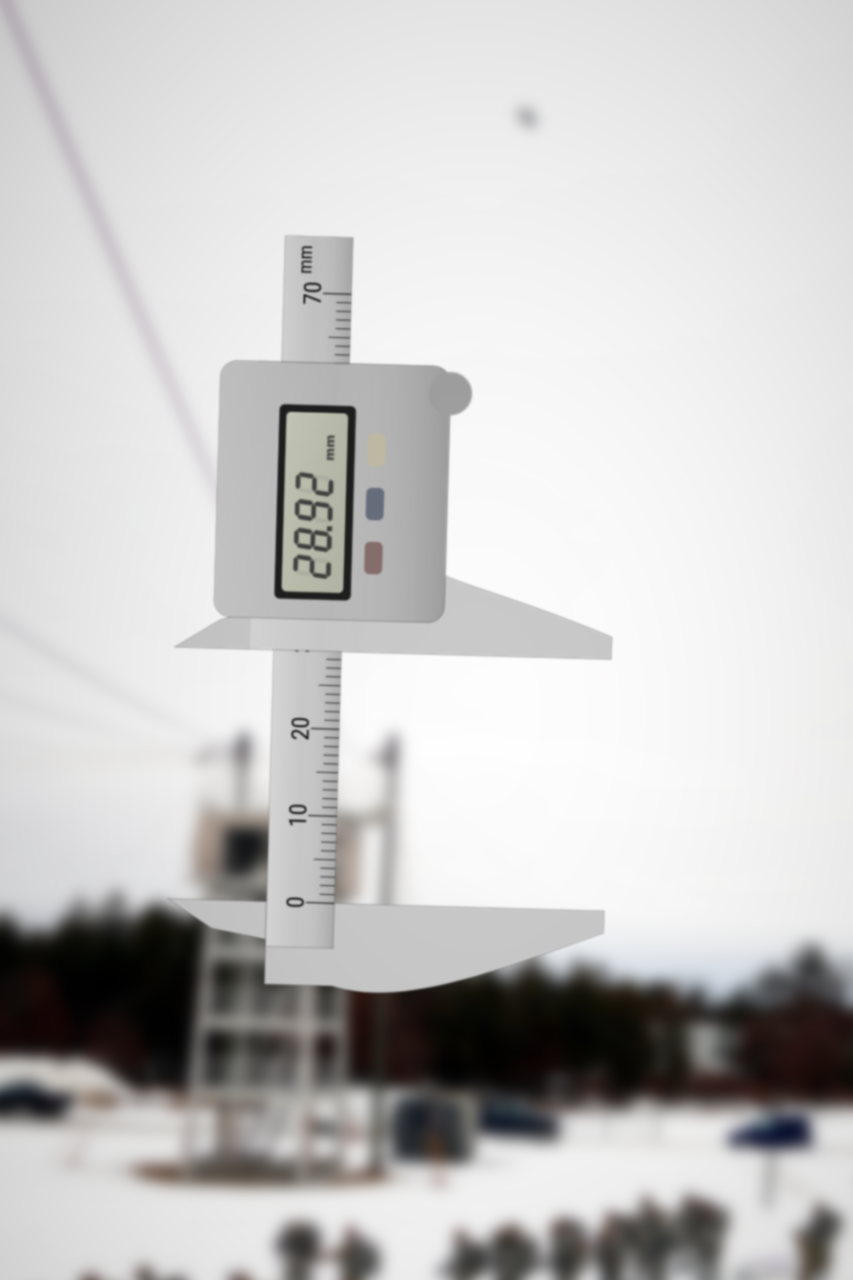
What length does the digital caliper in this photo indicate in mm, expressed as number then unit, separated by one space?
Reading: 28.92 mm
